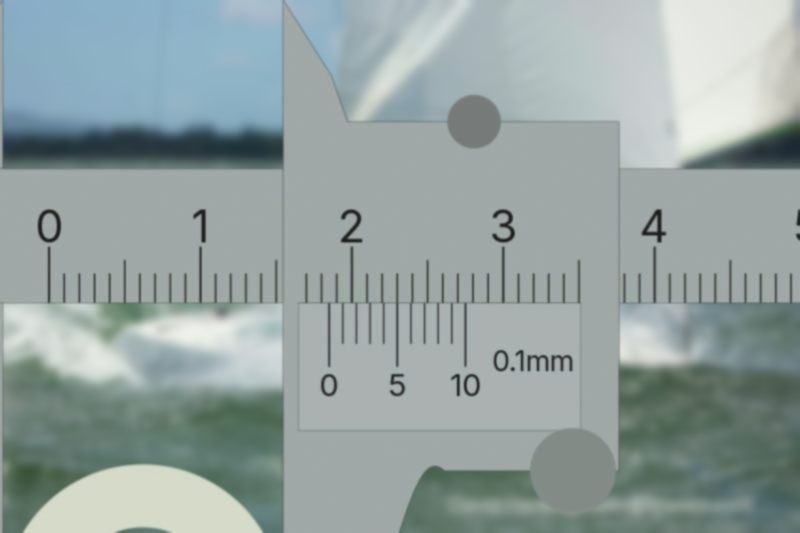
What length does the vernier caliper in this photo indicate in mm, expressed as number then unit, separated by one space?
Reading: 18.5 mm
